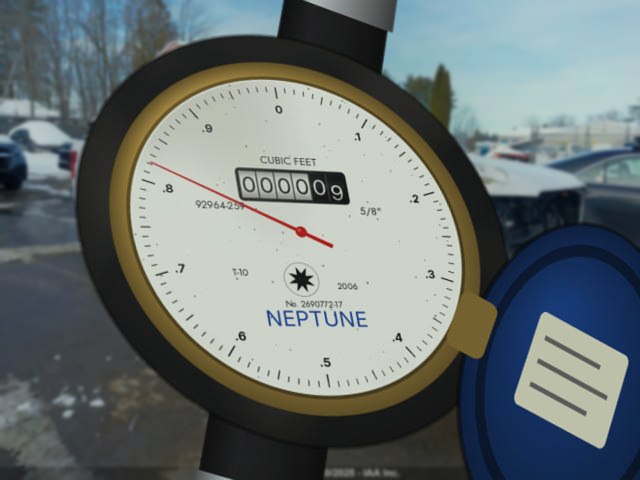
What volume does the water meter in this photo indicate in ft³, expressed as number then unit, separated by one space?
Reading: 8.82 ft³
